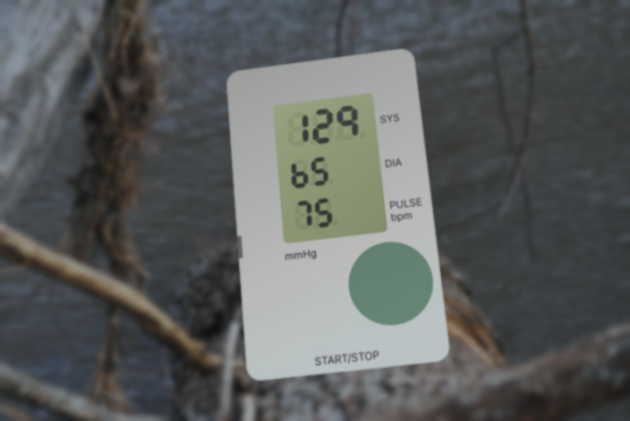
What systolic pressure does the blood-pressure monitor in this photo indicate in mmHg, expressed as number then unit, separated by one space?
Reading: 129 mmHg
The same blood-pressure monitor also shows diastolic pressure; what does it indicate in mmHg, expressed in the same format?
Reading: 65 mmHg
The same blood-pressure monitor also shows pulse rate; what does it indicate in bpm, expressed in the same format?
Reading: 75 bpm
